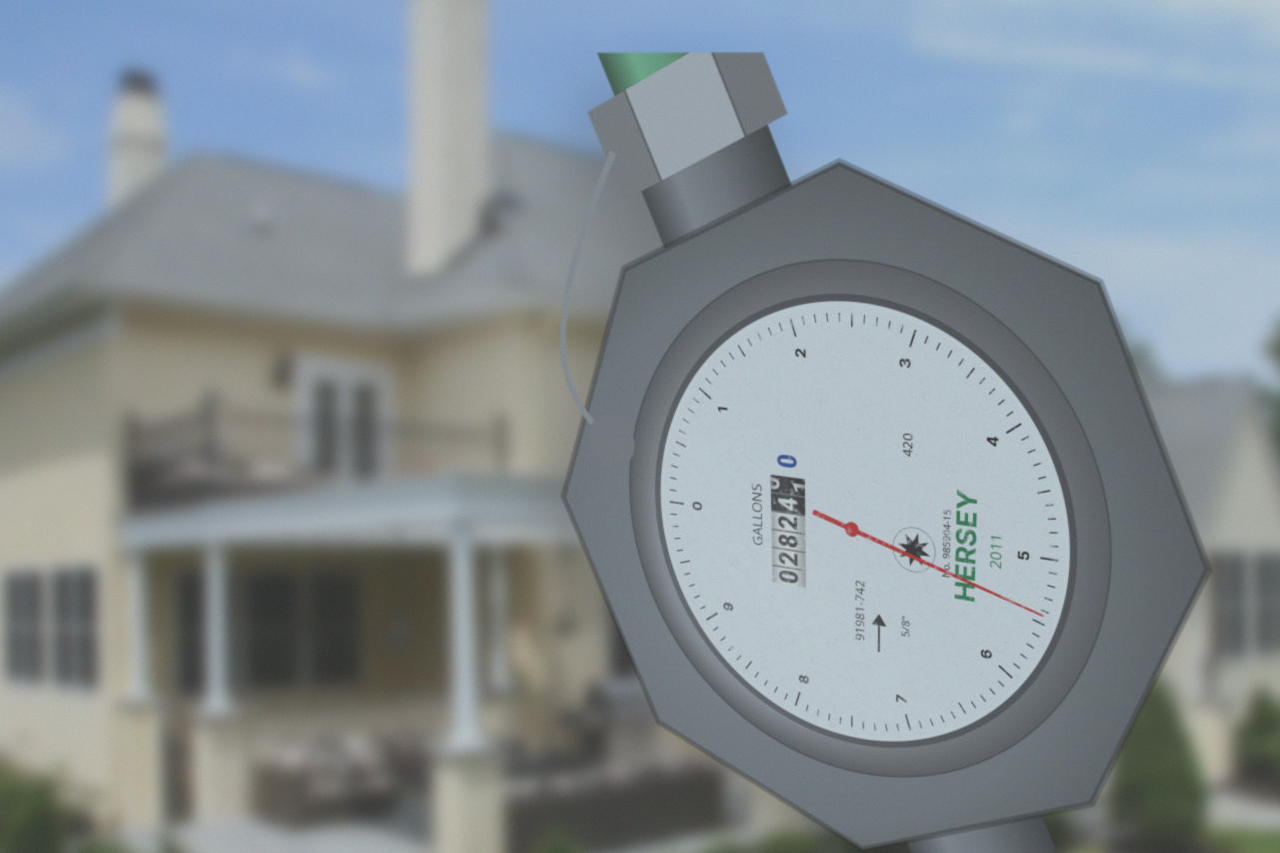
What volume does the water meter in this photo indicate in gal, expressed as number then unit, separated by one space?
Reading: 282405.4 gal
